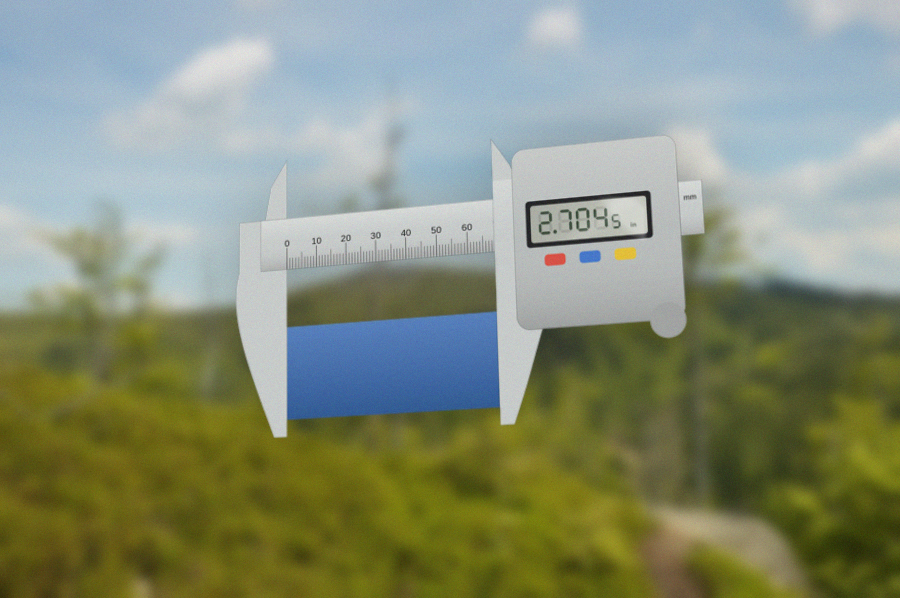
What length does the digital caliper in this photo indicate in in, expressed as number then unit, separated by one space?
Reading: 2.7045 in
